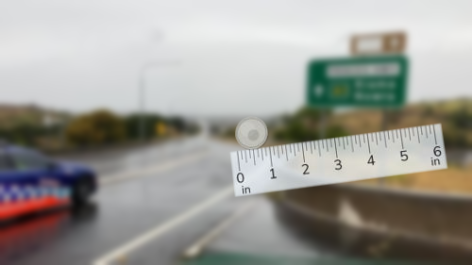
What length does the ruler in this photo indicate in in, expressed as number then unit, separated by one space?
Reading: 1 in
